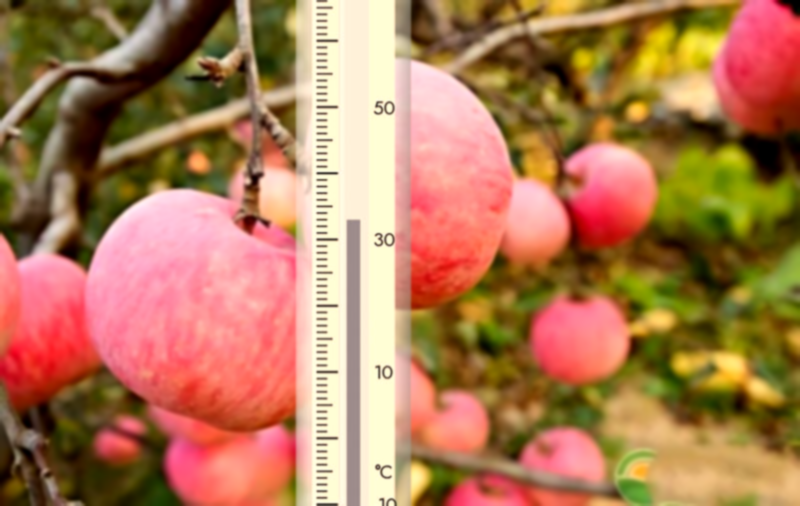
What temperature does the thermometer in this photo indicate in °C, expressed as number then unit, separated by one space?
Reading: 33 °C
